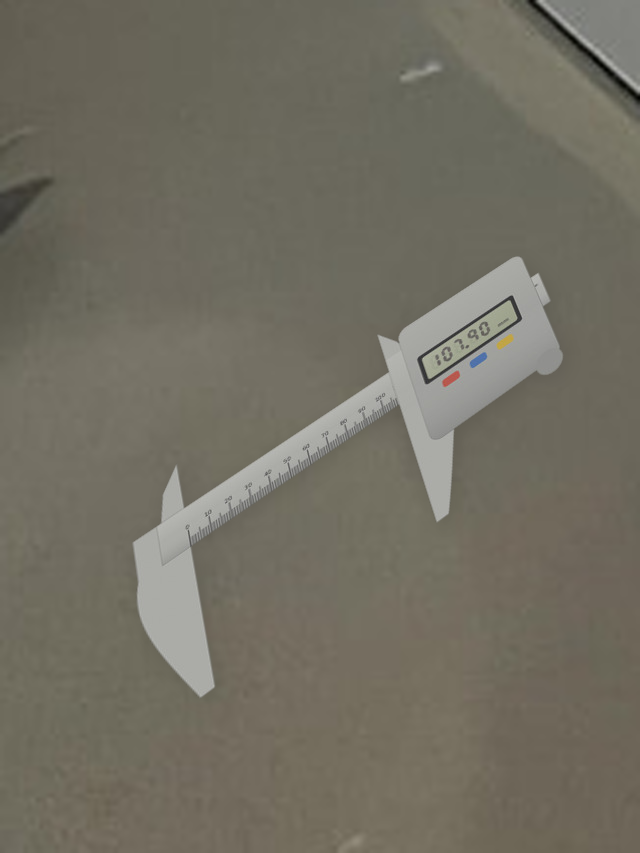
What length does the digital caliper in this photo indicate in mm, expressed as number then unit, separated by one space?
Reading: 107.90 mm
